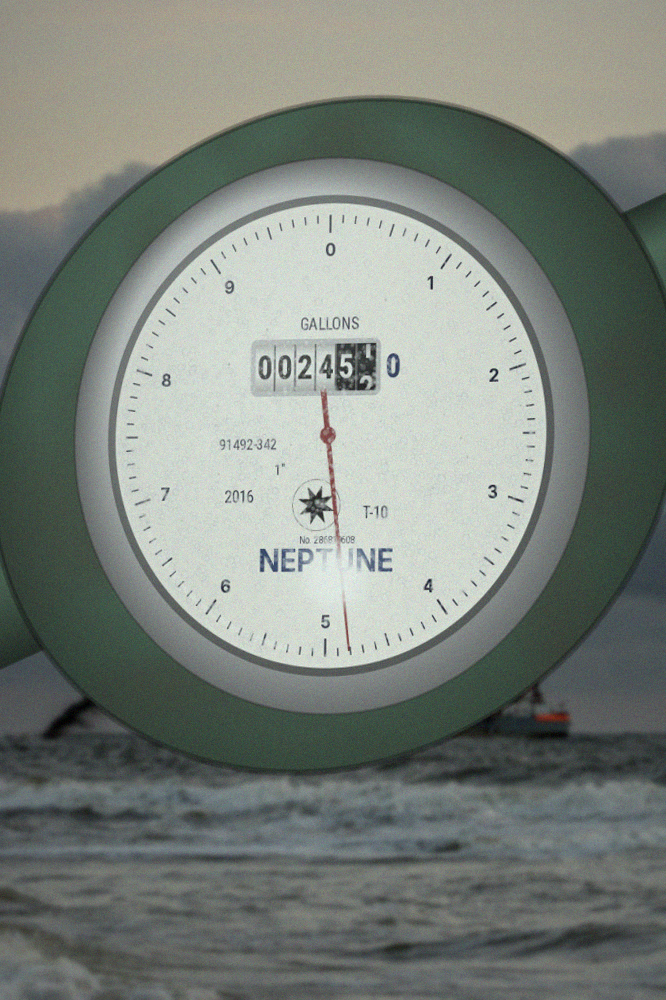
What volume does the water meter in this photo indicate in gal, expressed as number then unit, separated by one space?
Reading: 24514.8 gal
